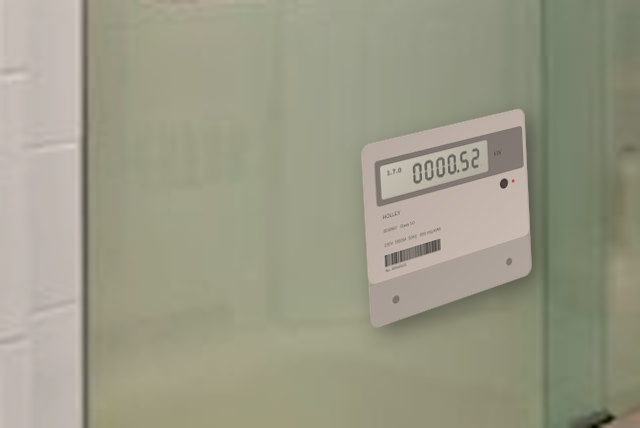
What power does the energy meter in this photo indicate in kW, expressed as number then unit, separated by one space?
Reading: 0.52 kW
